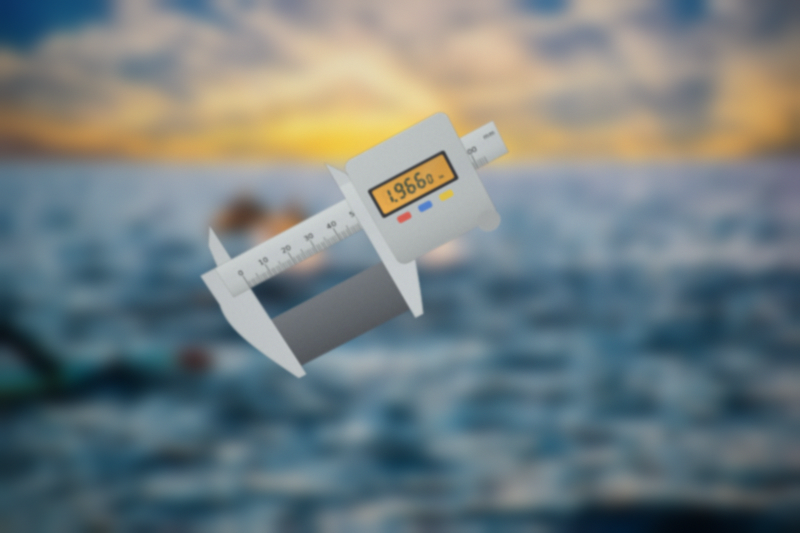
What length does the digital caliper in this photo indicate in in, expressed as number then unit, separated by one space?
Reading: 1.9660 in
